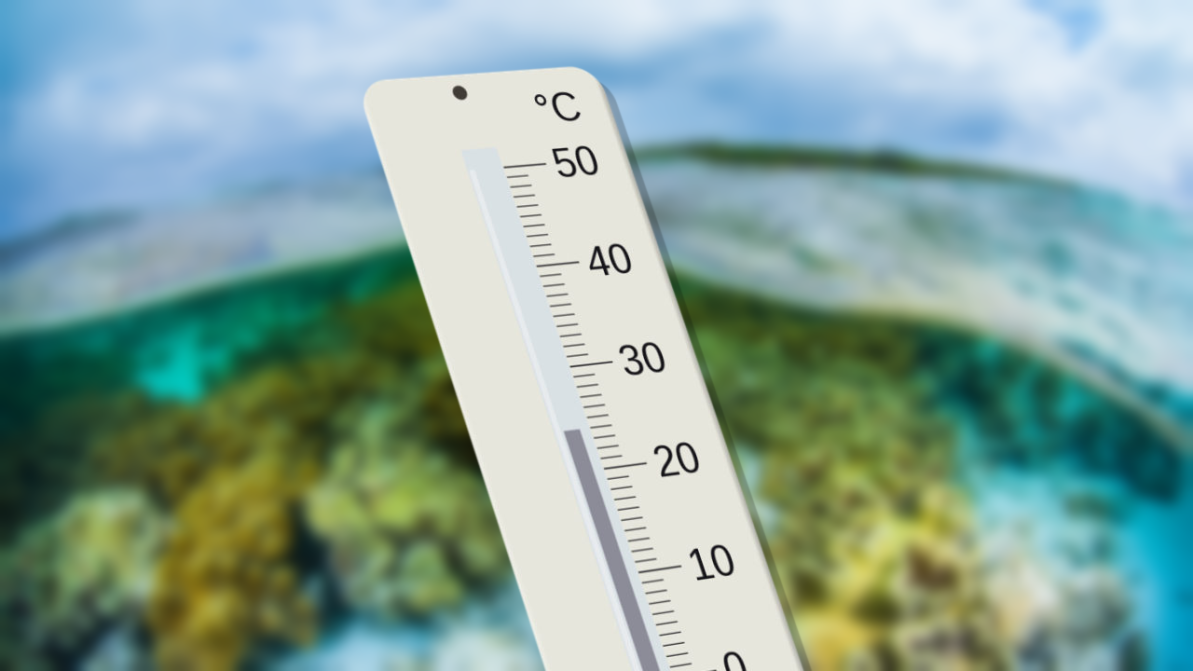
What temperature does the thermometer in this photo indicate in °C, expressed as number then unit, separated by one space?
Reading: 24 °C
